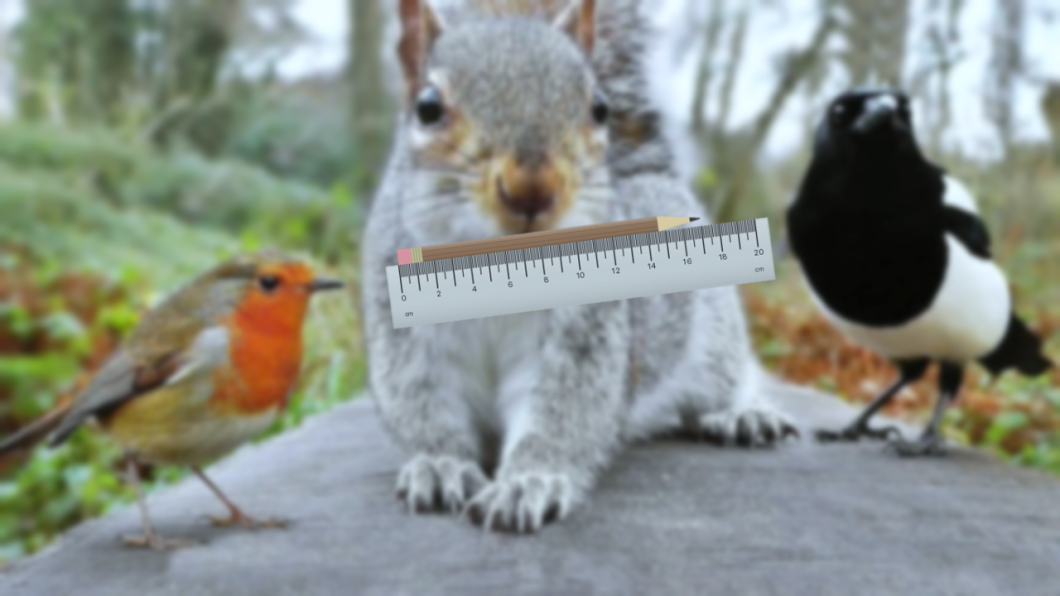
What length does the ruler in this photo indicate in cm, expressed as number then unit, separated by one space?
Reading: 17 cm
